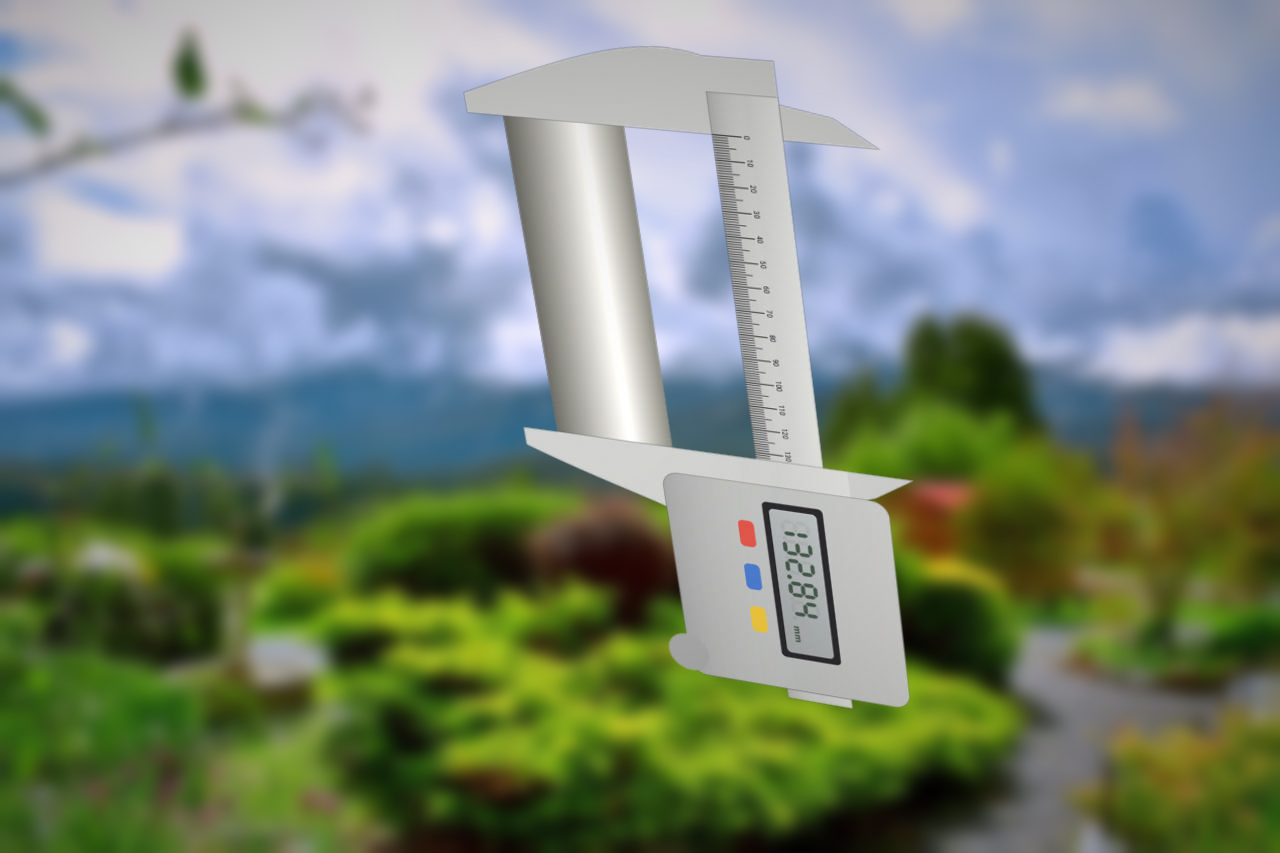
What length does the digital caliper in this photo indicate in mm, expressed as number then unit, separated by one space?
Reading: 132.84 mm
